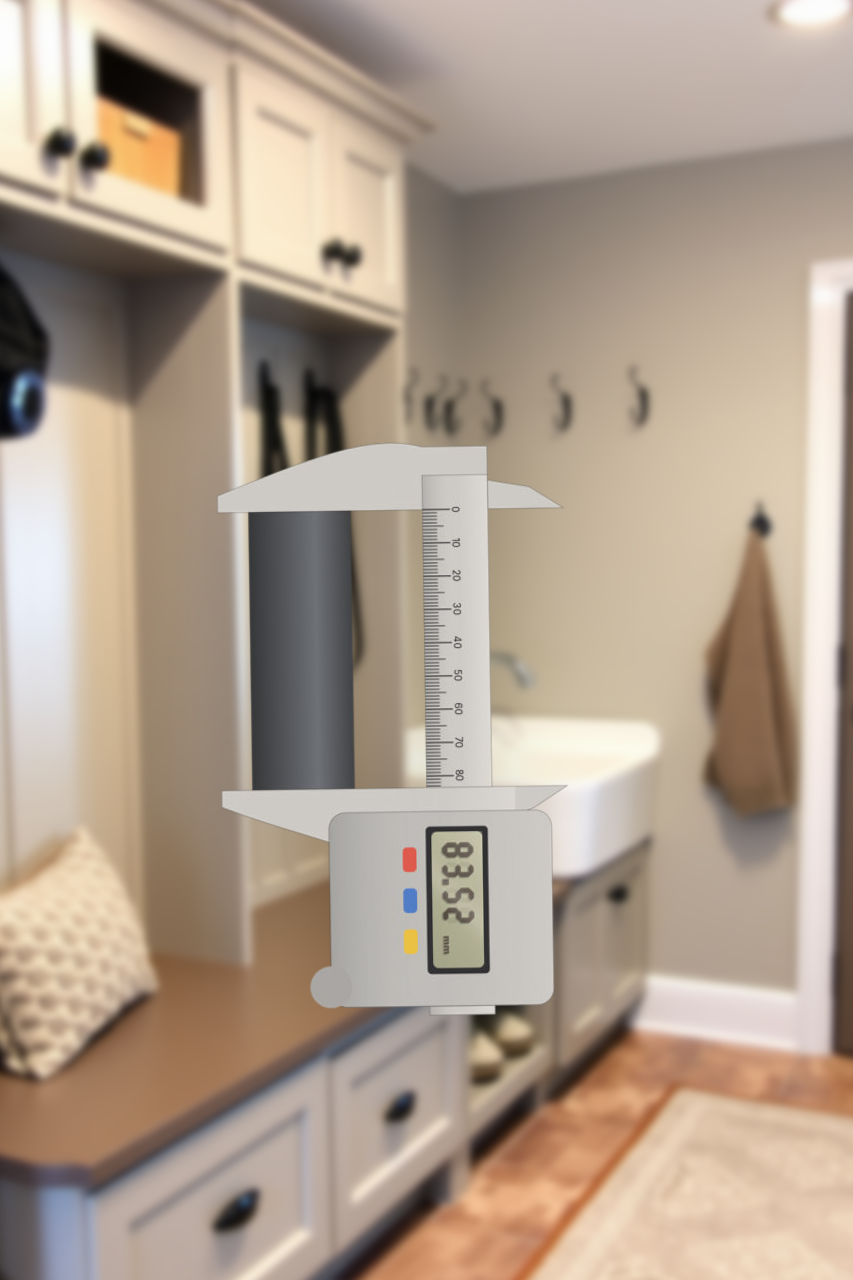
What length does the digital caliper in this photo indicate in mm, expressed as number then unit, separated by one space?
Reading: 83.52 mm
